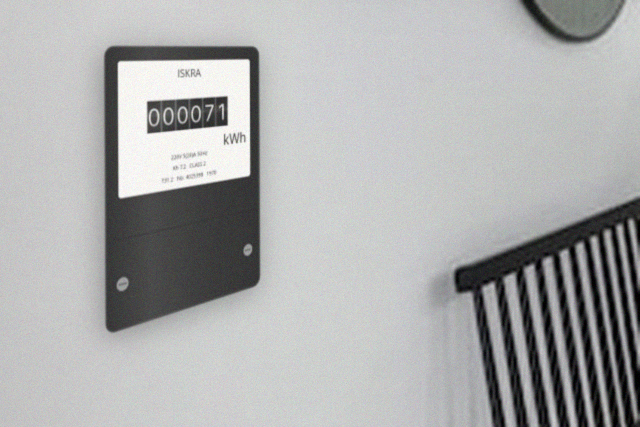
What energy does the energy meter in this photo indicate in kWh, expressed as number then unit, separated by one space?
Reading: 71 kWh
